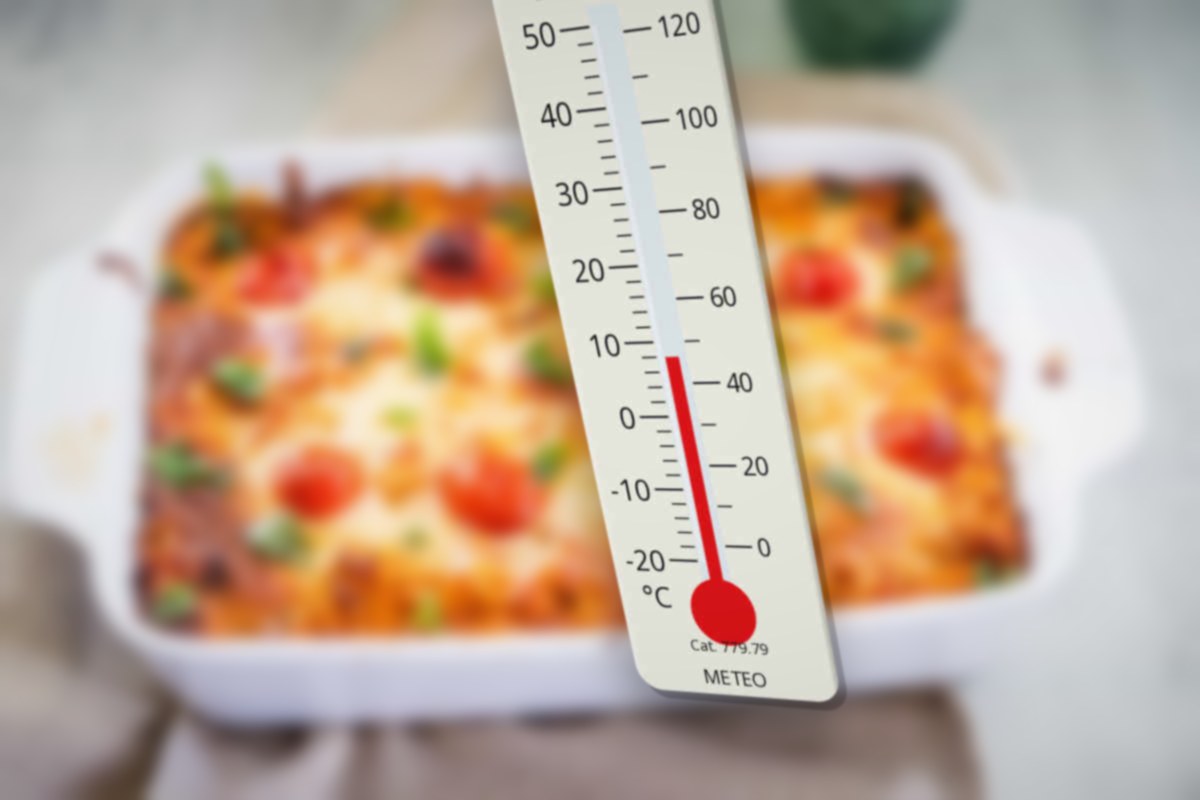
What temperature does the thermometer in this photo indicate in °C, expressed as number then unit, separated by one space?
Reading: 8 °C
